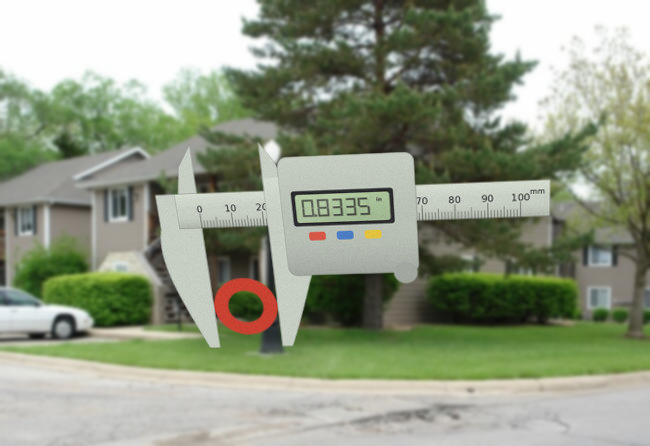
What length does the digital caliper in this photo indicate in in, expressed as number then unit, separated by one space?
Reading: 0.8335 in
